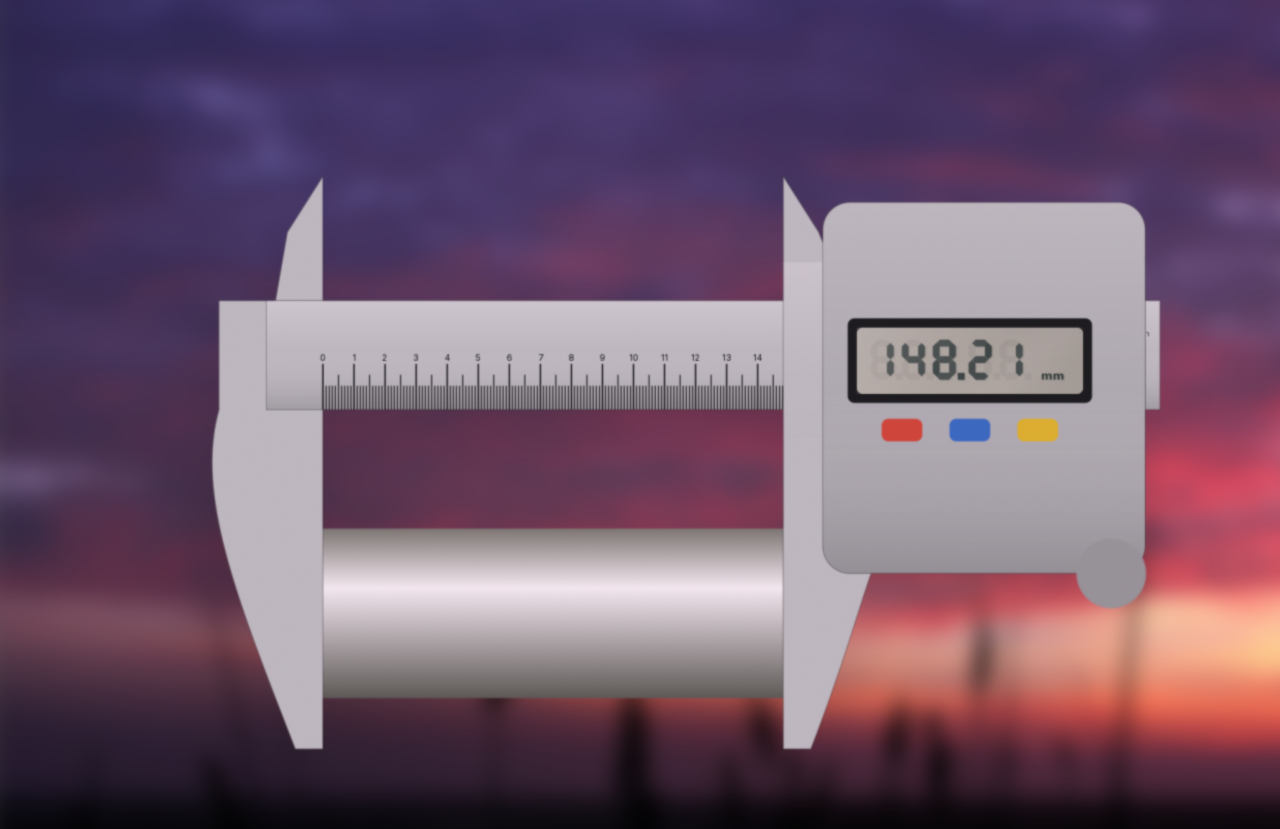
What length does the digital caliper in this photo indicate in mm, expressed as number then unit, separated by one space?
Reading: 148.21 mm
